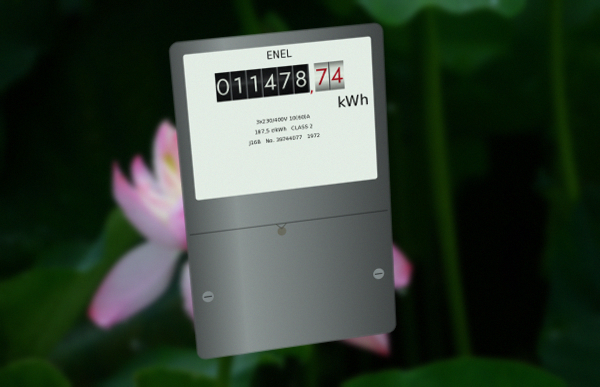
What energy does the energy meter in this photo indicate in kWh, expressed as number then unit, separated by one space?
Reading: 11478.74 kWh
